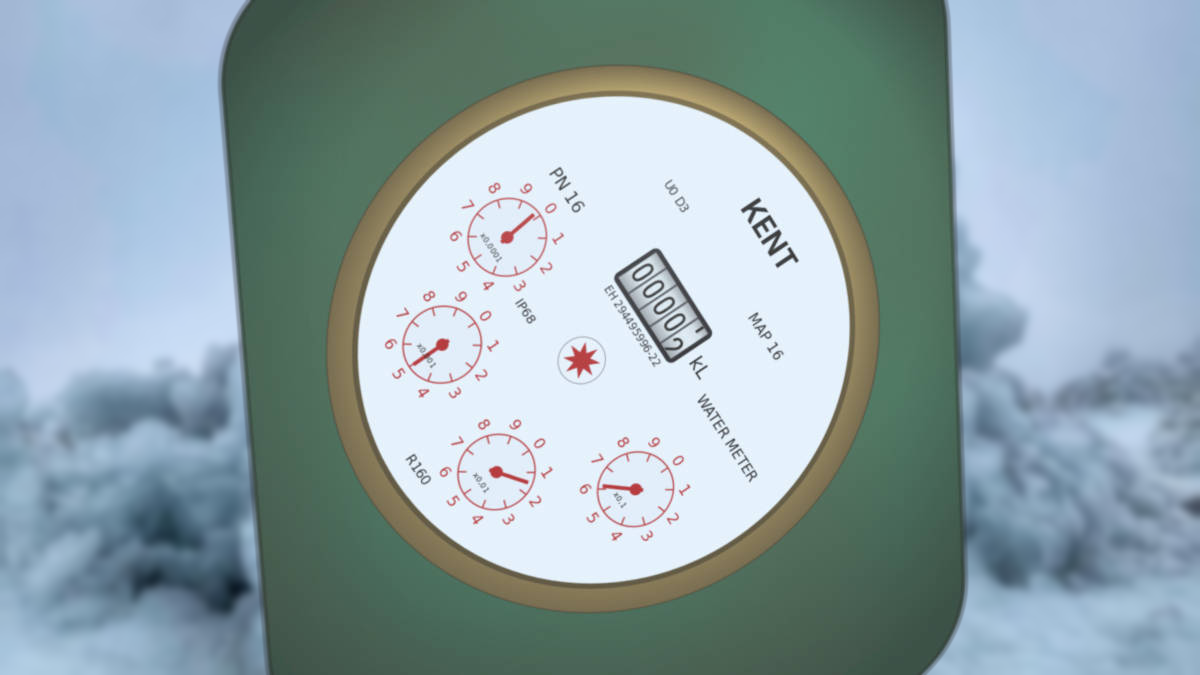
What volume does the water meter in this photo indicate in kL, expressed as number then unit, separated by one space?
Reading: 1.6149 kL
